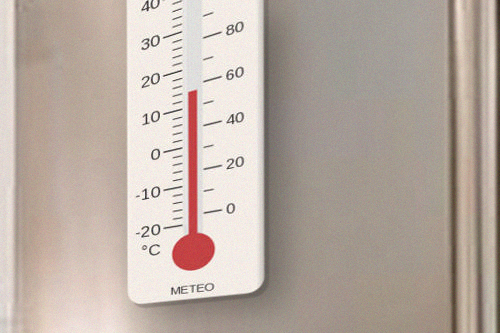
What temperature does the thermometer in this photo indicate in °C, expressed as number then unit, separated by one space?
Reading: 14 °C
